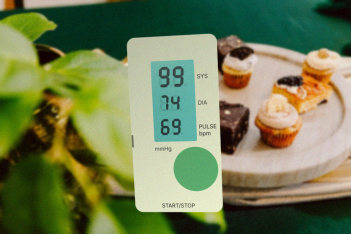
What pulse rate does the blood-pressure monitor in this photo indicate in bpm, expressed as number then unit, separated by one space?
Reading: 69 bpm
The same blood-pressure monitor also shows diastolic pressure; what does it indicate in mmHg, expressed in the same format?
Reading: 74 mmHg
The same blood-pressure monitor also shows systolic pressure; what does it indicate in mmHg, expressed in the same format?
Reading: 99 mmHg
